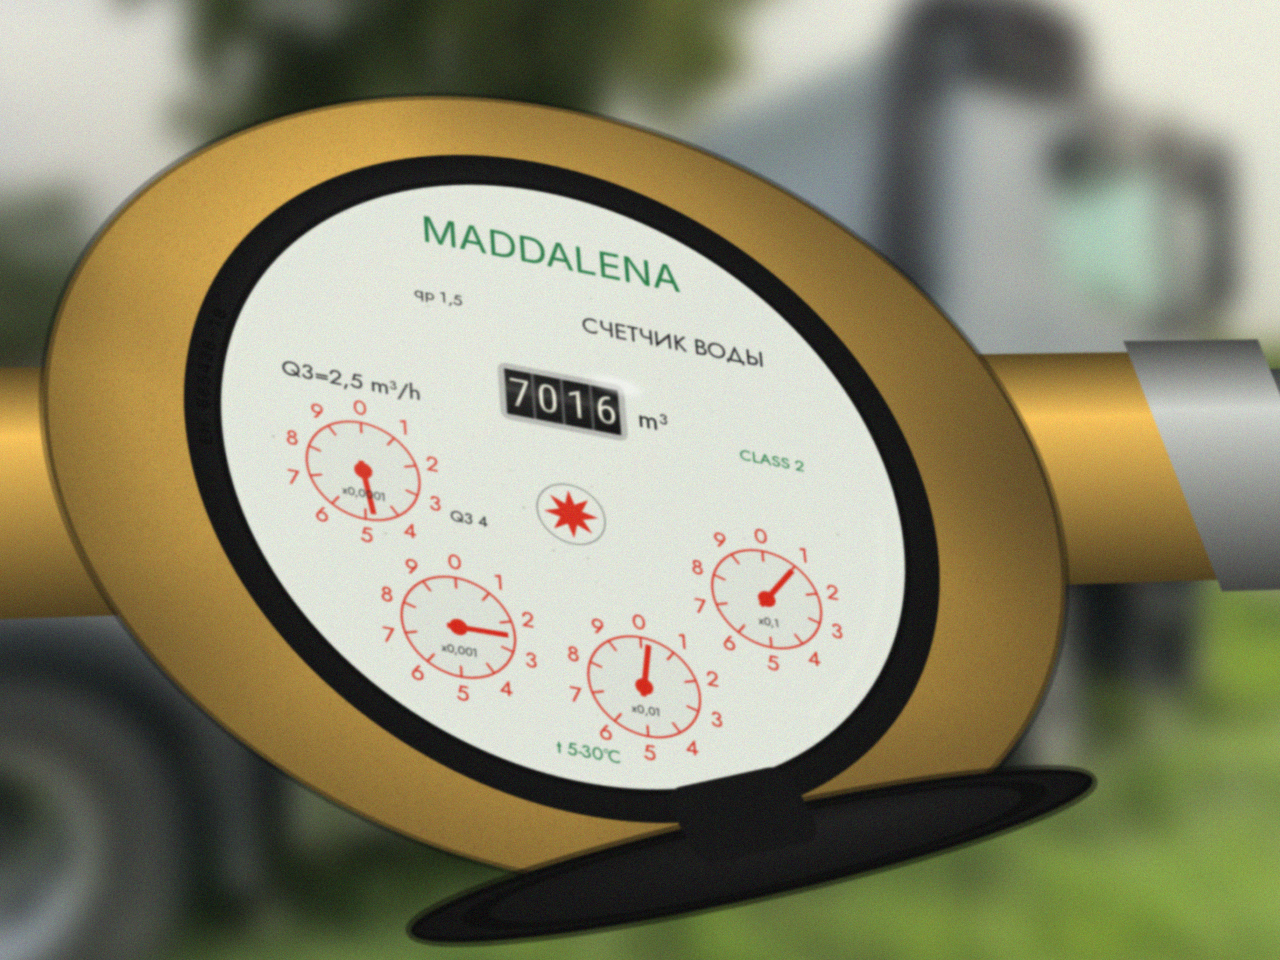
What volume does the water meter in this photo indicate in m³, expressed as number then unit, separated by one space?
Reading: 7016.1024 m³
